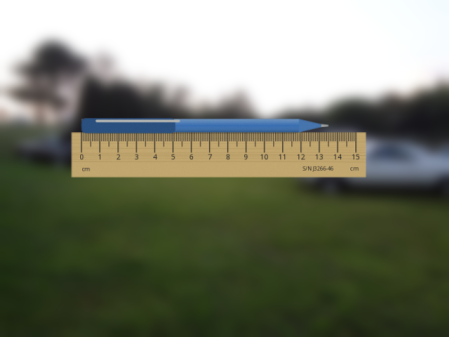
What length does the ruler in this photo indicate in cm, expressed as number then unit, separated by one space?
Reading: 13.5 cm
